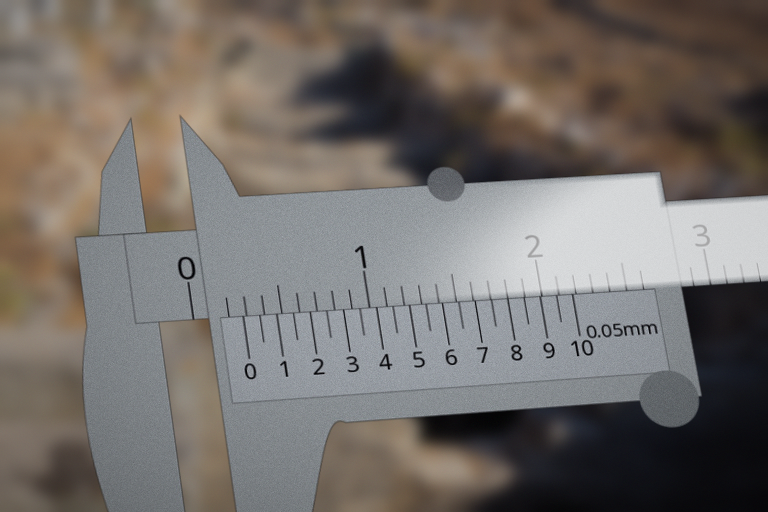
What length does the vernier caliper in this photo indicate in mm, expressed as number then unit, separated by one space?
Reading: 2.8 mm
